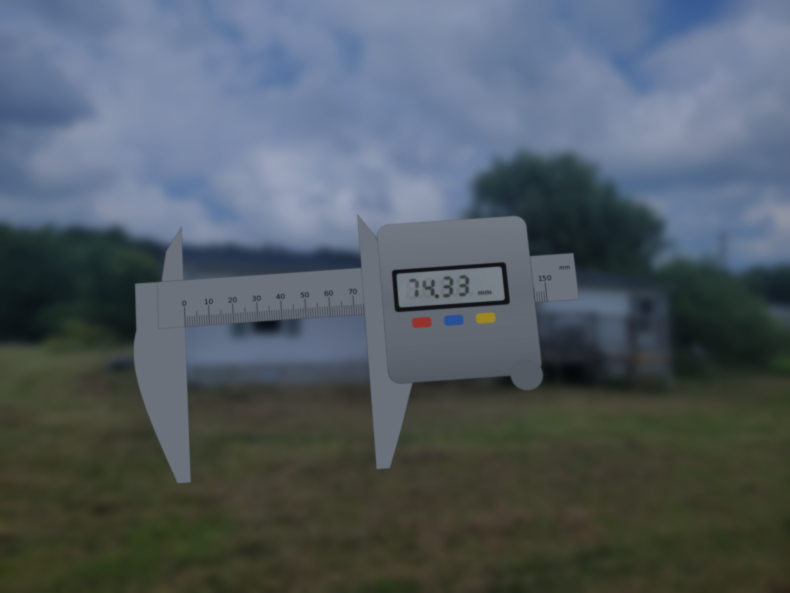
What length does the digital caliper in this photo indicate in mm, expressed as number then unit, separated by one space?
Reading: 74.33 mm
